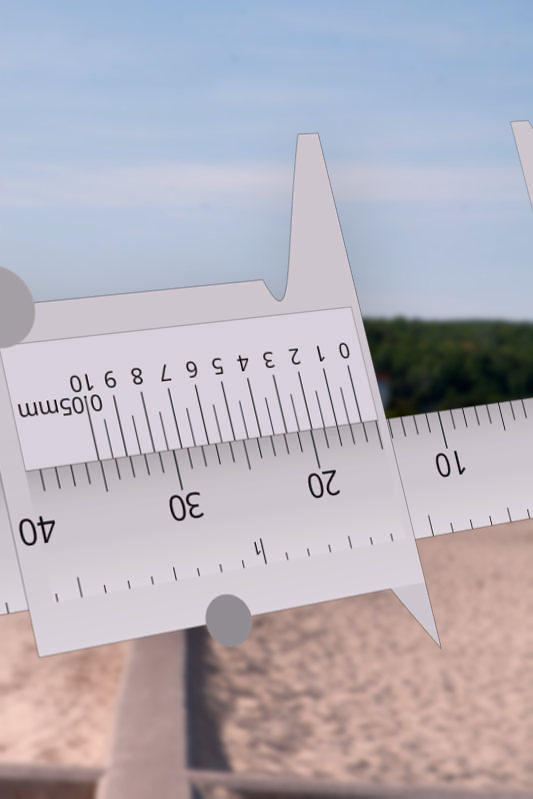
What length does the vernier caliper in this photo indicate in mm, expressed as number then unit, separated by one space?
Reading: 16.1 mm
